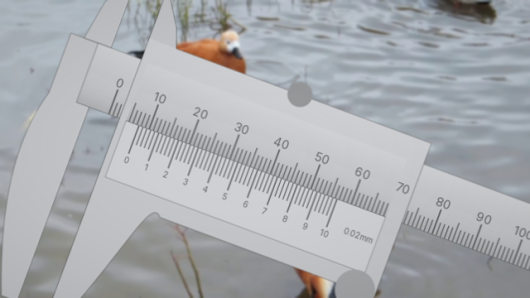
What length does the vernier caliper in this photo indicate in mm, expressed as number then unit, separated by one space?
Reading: 7.5 mm
